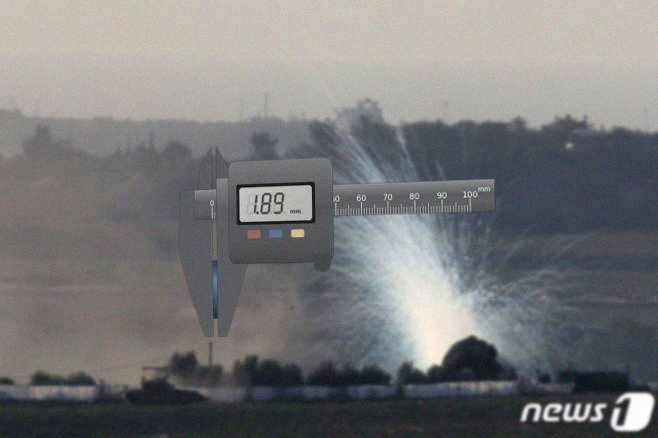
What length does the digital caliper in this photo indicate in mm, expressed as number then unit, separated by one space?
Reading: 1.89 mm
